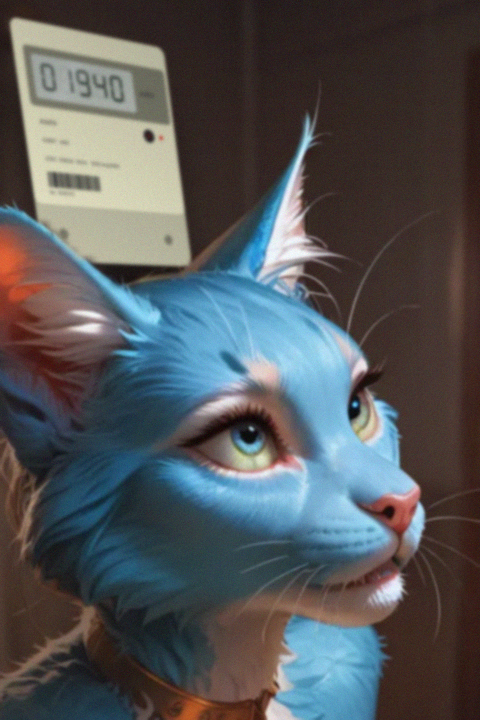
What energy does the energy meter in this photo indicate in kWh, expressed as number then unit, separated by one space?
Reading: 1940 kWh
